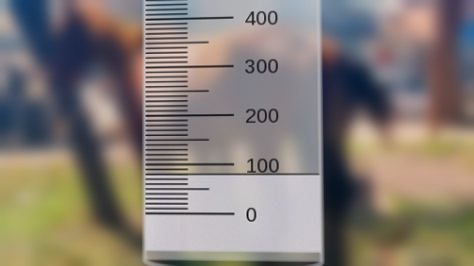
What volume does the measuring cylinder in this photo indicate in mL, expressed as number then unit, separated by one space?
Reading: 80 mL
